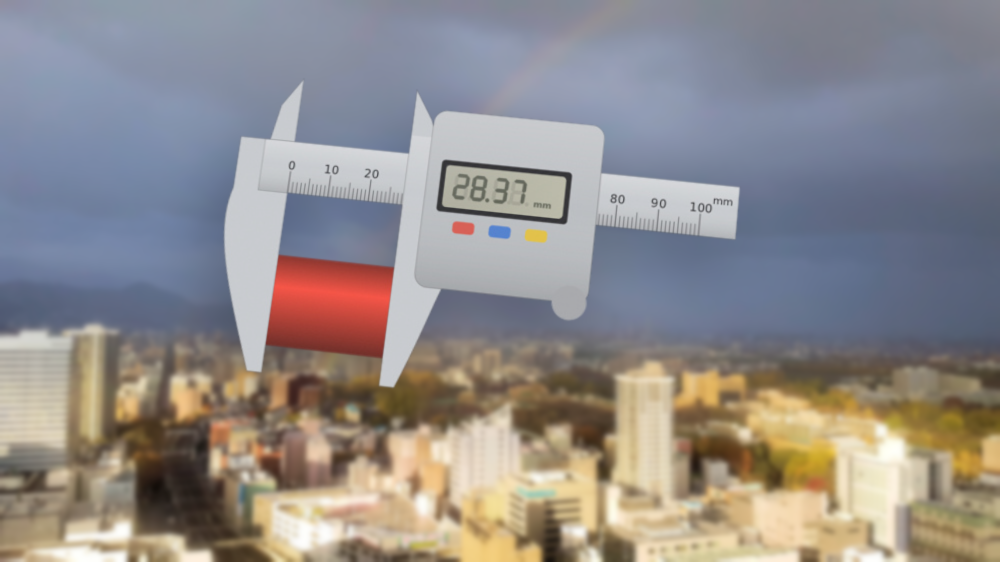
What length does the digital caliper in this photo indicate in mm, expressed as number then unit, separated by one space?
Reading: 28.37 mm
